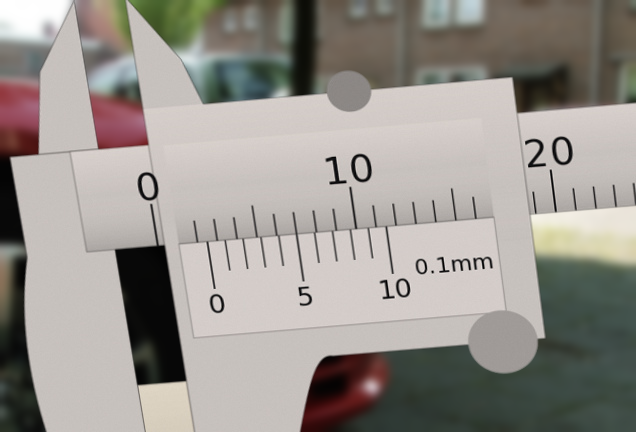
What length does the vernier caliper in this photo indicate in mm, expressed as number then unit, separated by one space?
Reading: 2.5 mm
